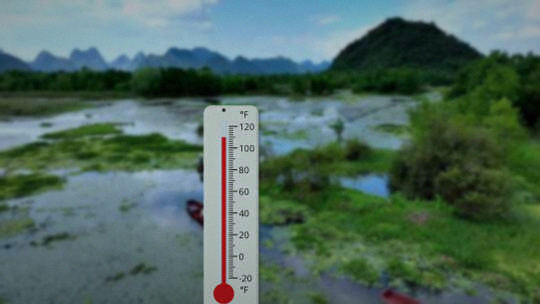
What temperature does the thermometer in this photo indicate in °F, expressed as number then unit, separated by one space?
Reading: 110 °F
